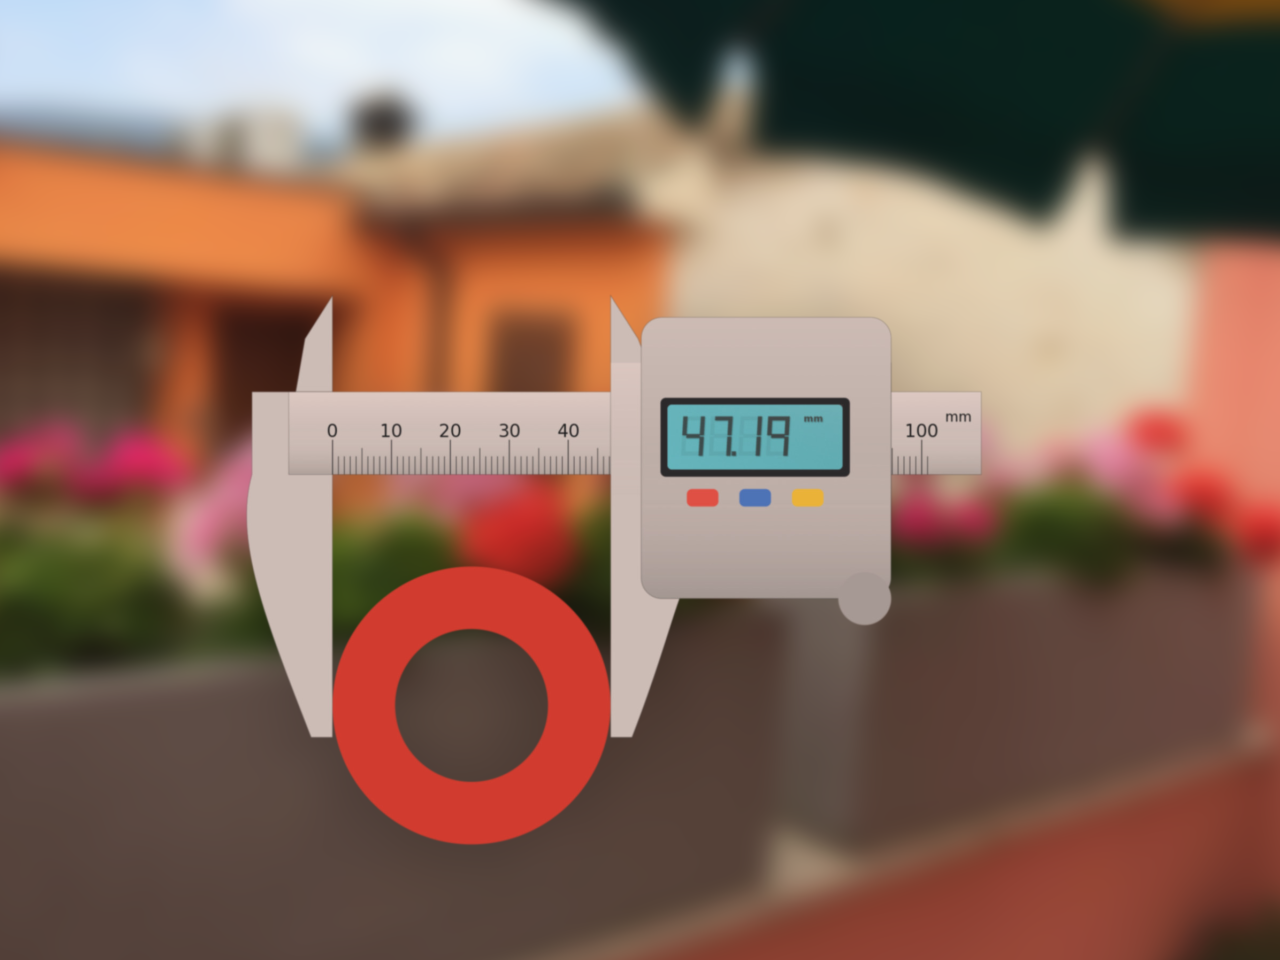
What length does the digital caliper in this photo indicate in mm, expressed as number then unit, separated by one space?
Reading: 47.19 mm
